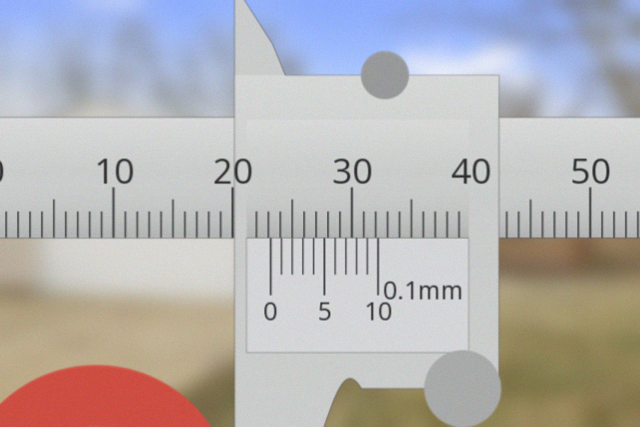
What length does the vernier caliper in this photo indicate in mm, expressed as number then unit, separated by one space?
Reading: 23.2 mm
